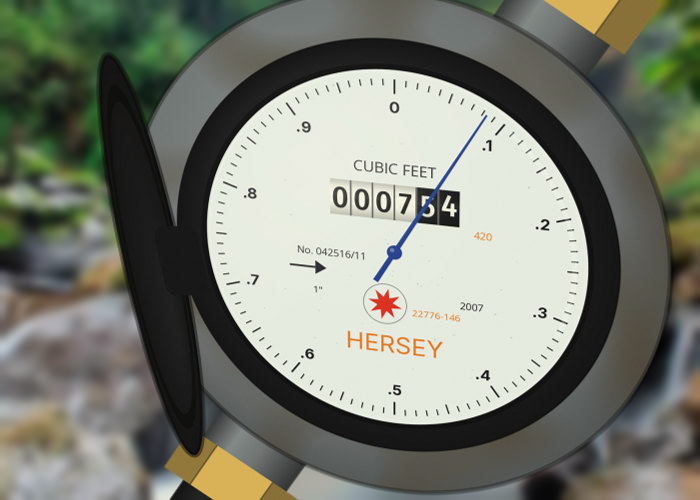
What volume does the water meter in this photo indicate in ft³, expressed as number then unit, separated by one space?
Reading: 754.08 ft³
